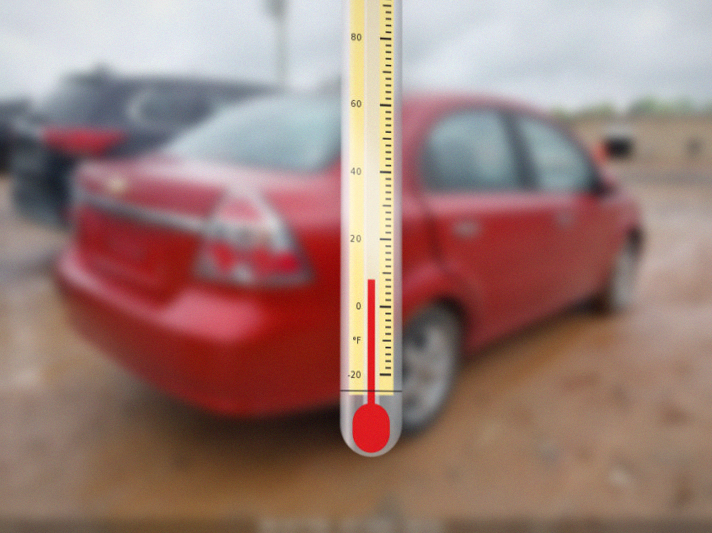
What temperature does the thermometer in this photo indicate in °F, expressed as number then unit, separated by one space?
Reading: 8 °F
